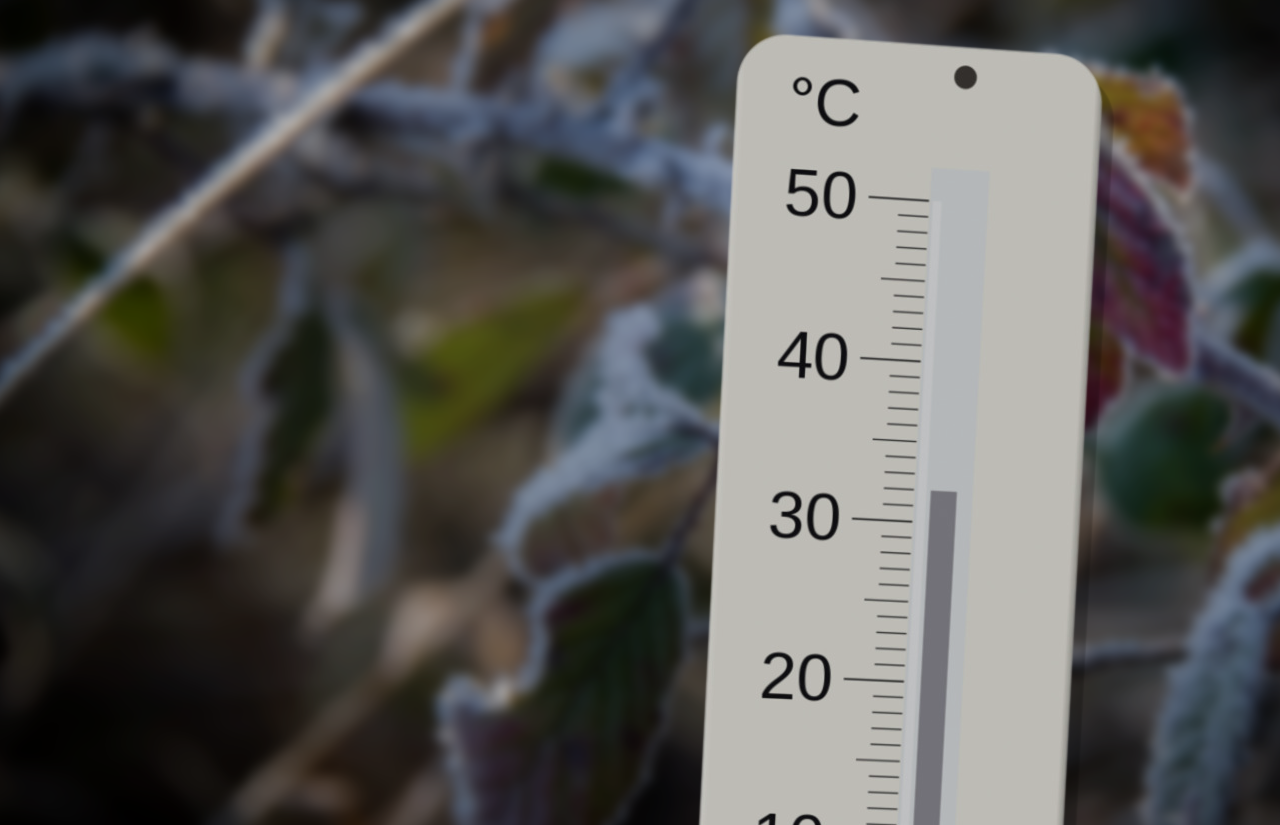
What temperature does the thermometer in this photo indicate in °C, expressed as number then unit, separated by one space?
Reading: 32 °C
